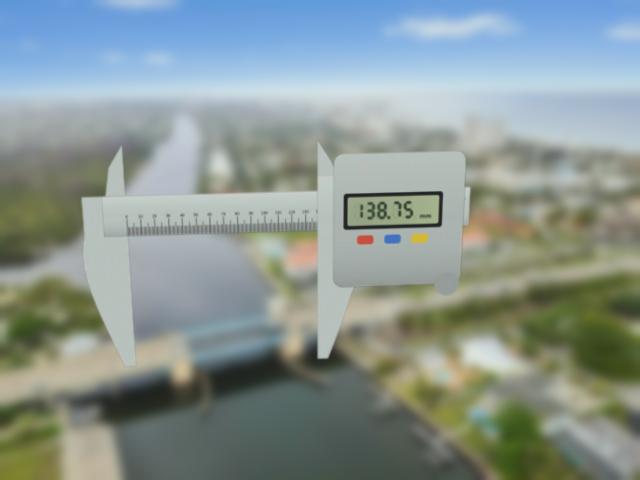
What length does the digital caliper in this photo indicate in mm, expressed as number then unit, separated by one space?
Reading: 138.75 mm
